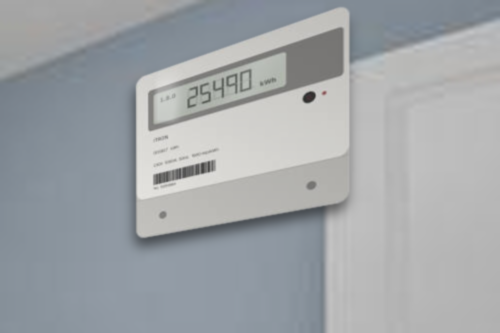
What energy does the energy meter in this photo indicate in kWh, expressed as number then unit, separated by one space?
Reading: 25490 kWh
